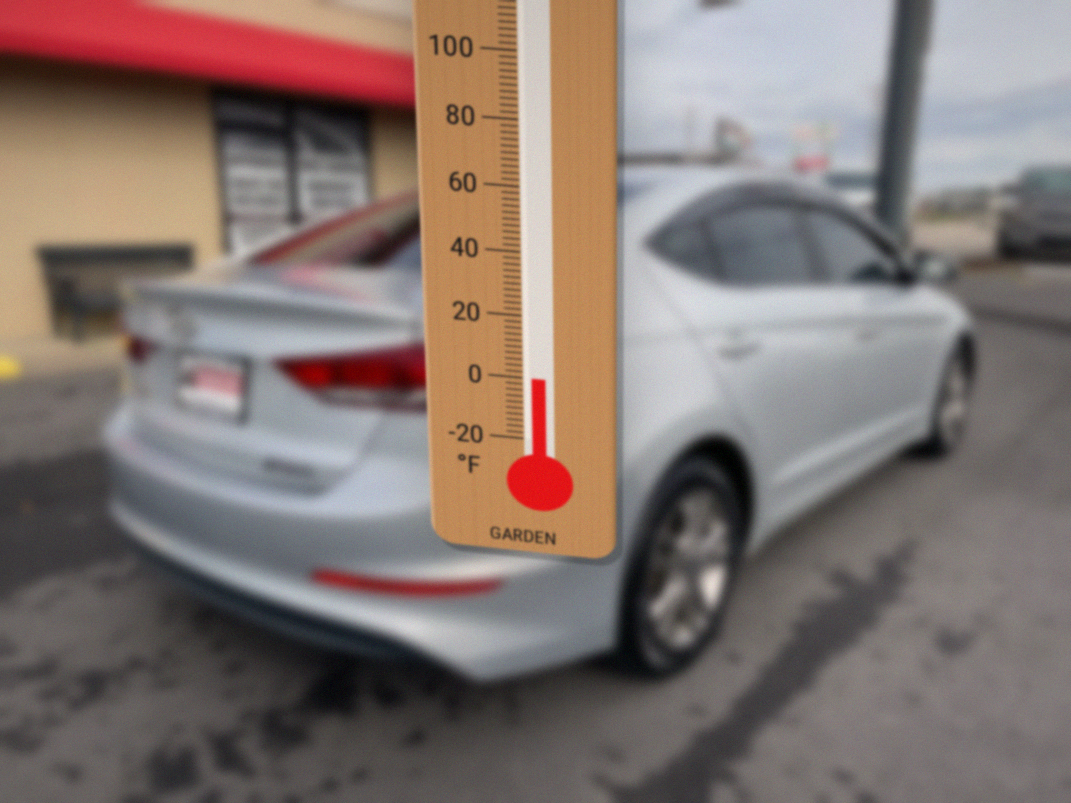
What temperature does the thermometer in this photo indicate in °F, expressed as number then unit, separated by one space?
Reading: 0 °F
